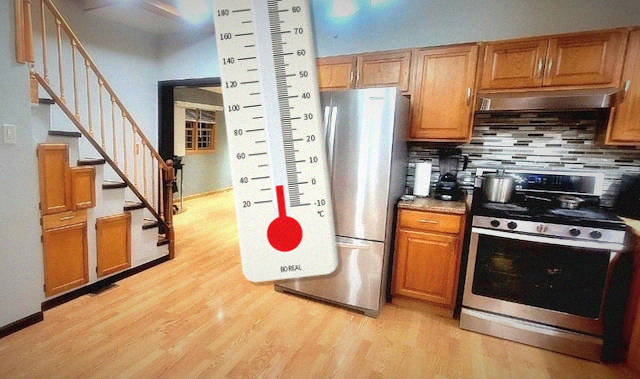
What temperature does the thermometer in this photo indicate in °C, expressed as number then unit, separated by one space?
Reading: 0 °C
